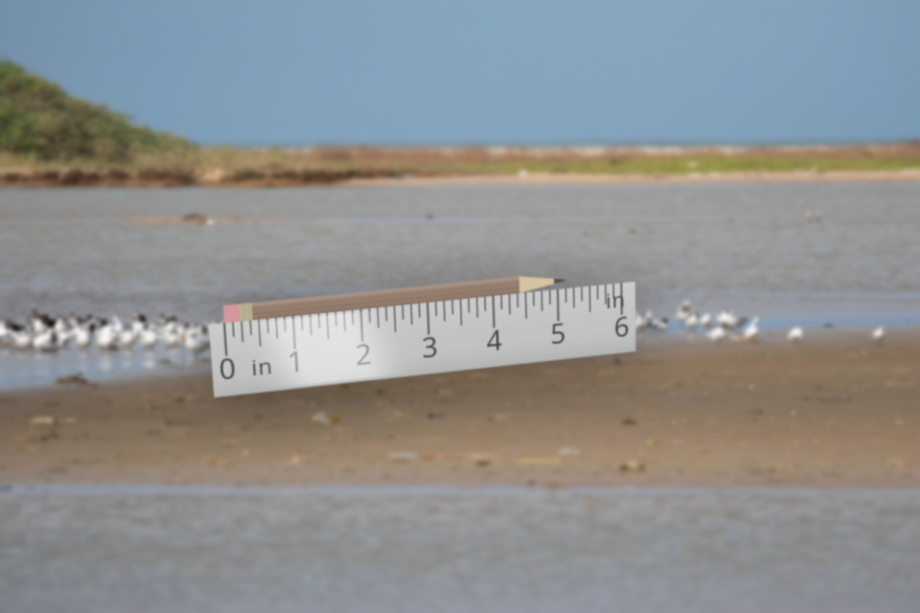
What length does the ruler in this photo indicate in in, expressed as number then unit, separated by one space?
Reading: 5.125 in
